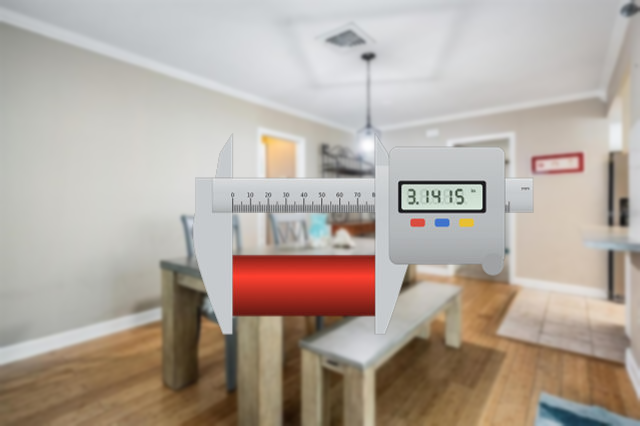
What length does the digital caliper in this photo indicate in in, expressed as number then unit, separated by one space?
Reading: 3.1415 in
